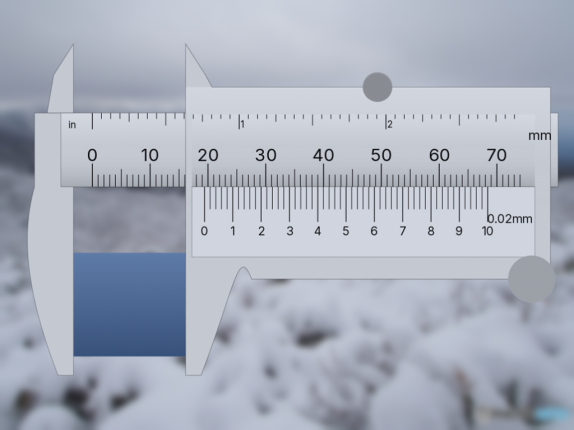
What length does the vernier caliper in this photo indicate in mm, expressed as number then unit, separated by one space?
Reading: 19.4 mm
